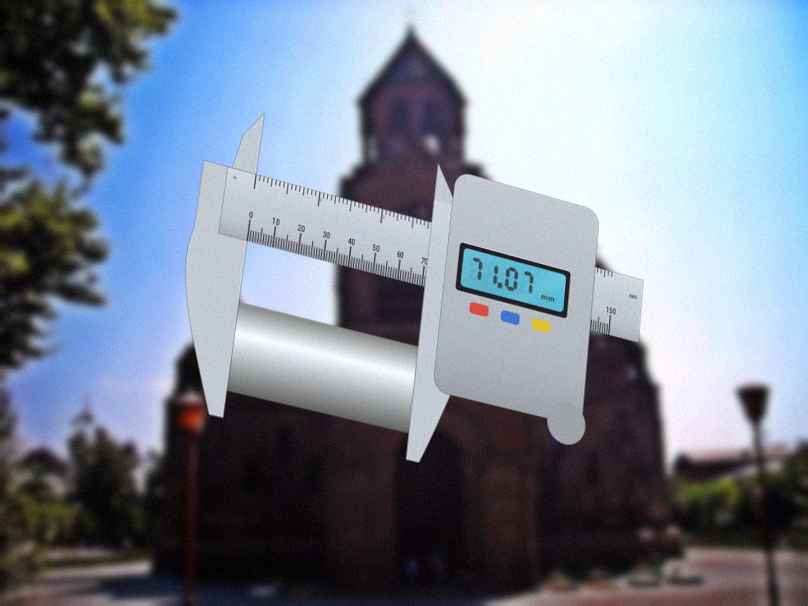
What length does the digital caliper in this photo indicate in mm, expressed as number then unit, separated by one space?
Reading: 71.07 mm
